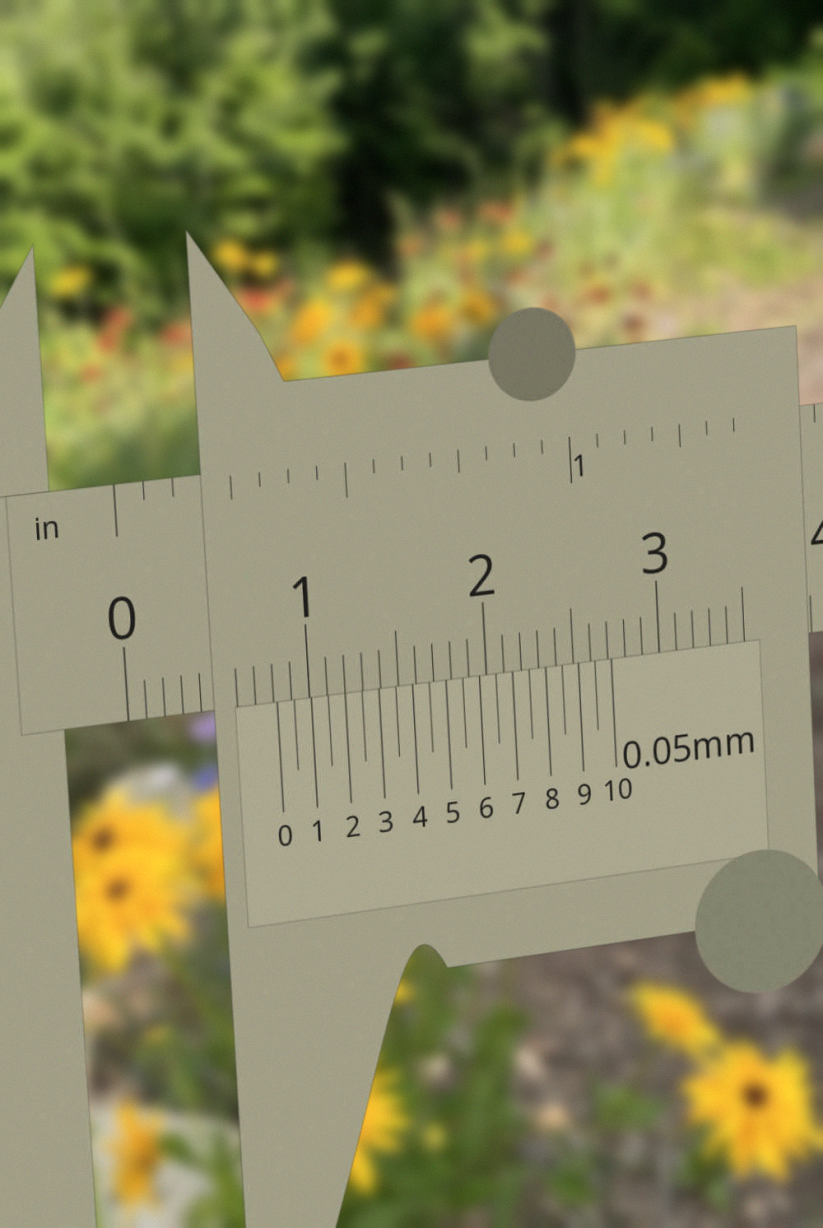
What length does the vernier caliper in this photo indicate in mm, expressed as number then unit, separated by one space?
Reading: 8.2 mm
